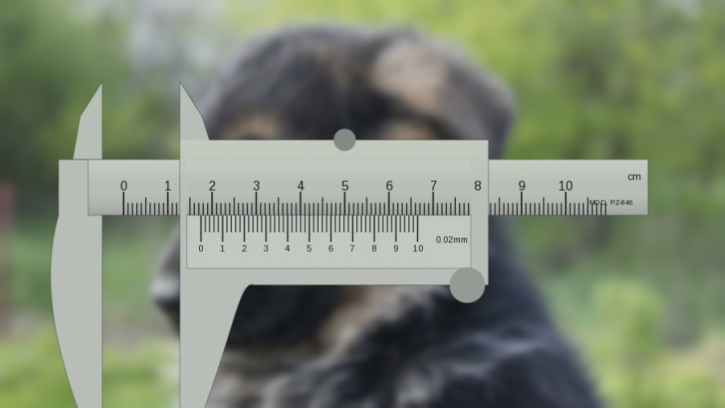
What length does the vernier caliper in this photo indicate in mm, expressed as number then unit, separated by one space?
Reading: 17.5 mm
